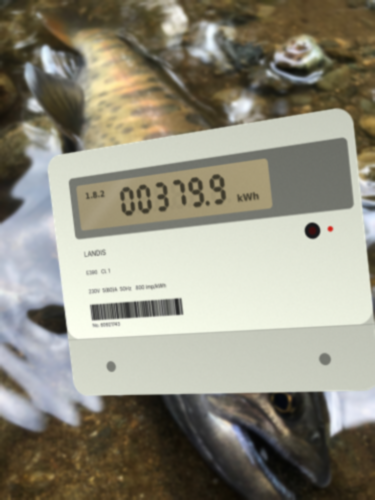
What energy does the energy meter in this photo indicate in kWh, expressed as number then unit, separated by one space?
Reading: 379.9 kWh
